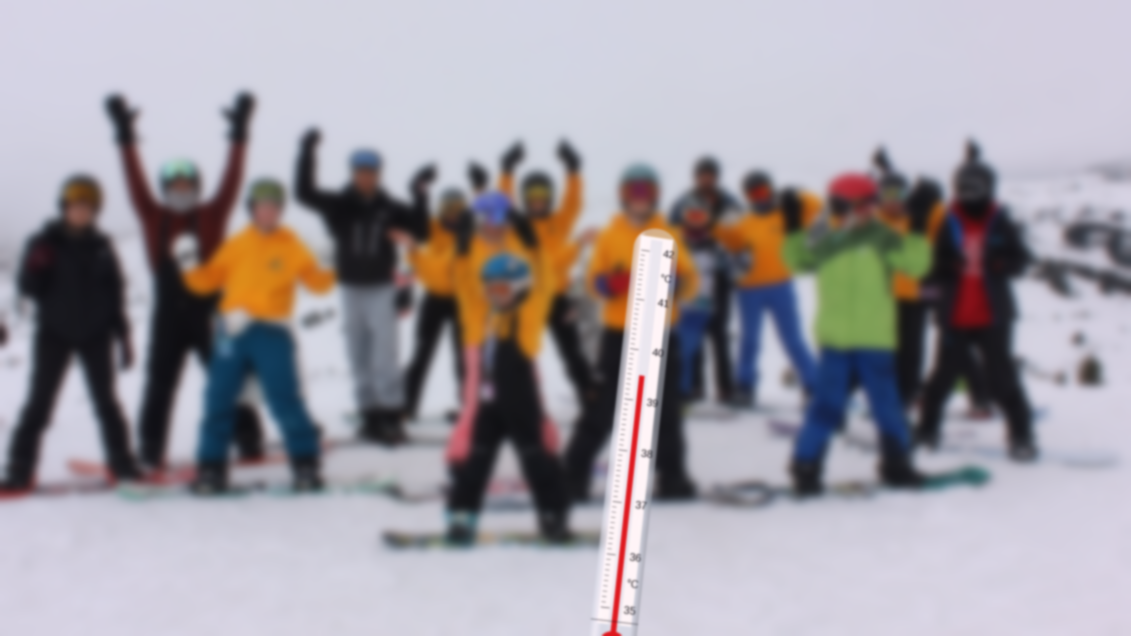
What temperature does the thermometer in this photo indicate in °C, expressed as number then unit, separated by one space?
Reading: 39.5 °C
